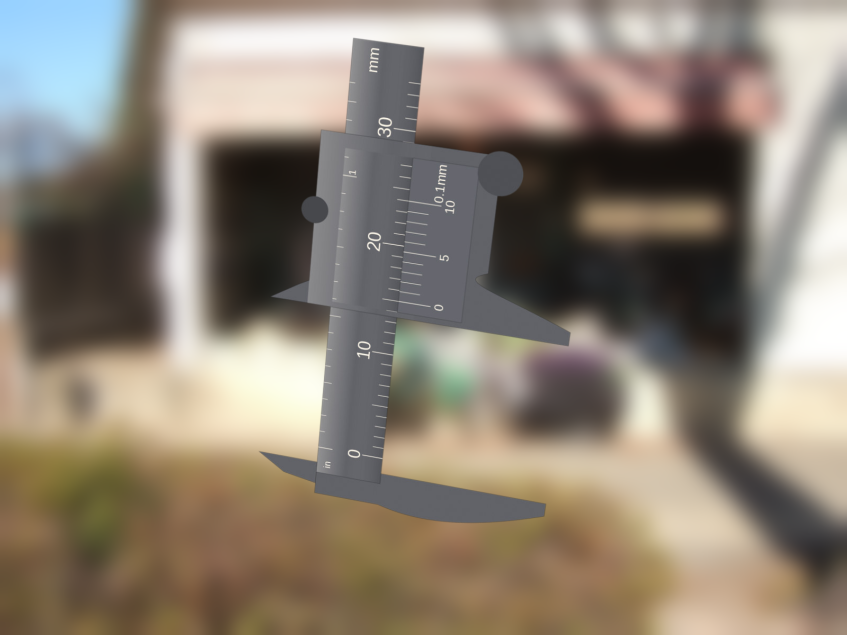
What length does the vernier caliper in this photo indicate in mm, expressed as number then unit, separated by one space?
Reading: 15.0 mm
